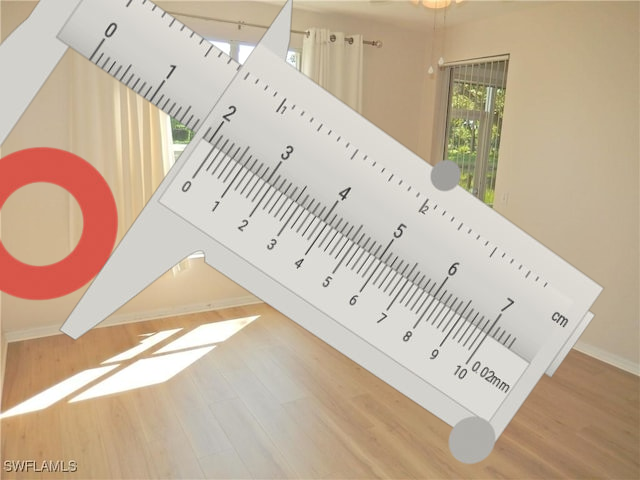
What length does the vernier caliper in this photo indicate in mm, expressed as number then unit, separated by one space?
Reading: 21.0 mm
